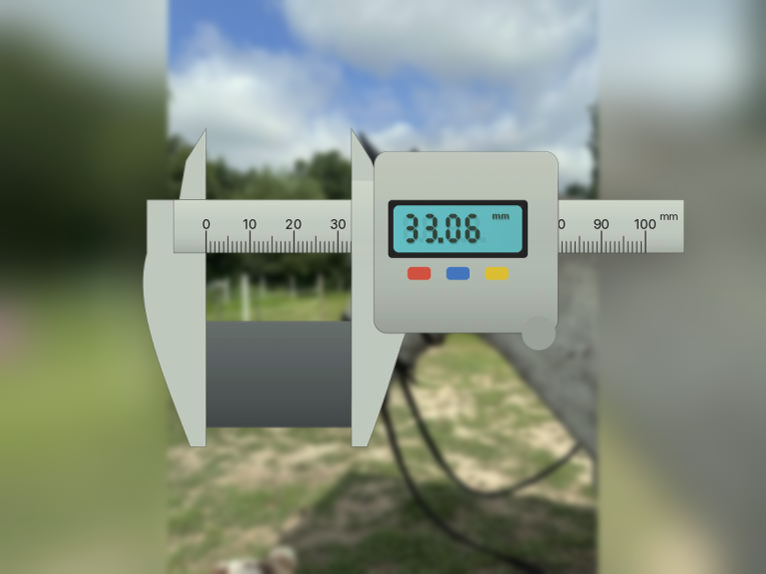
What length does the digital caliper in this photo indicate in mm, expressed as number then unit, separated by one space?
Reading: 33.06 mm
